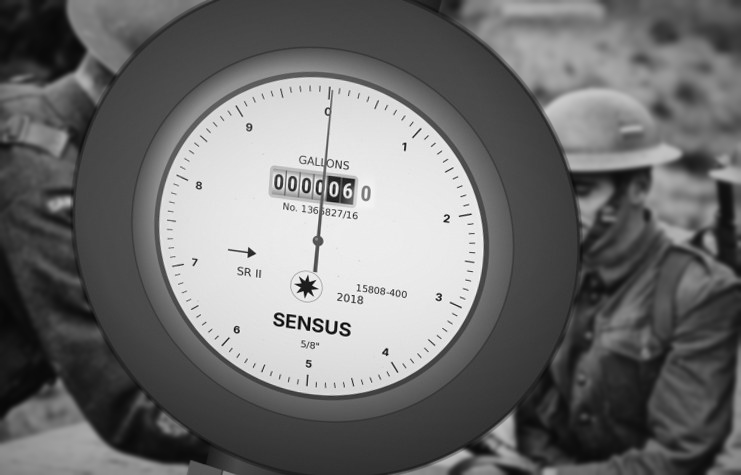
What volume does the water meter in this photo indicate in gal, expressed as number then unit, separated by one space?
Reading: 60.0 gal
